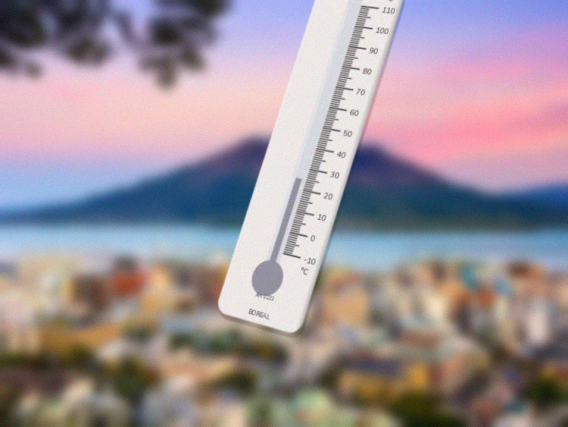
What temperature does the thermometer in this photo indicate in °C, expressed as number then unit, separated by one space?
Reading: 25 °C
